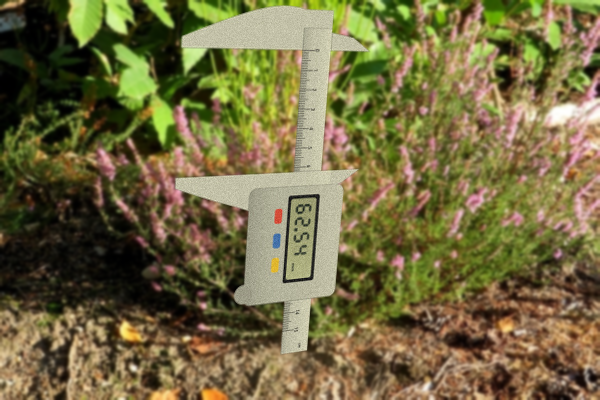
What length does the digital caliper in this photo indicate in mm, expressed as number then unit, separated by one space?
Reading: 62.54 mm
